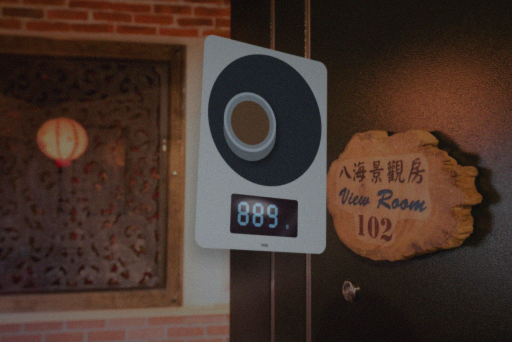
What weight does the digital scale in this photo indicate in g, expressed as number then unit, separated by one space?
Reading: 889 g
